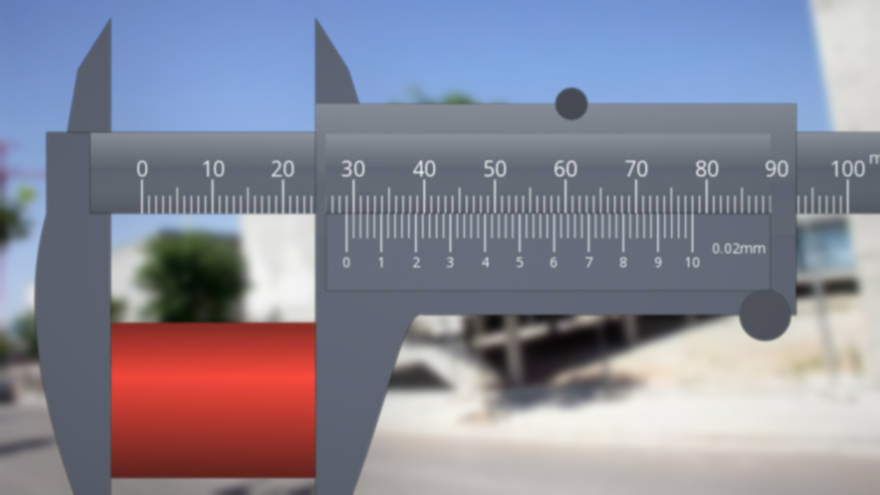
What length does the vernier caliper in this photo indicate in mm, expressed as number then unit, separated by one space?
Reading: 29.0 mm
